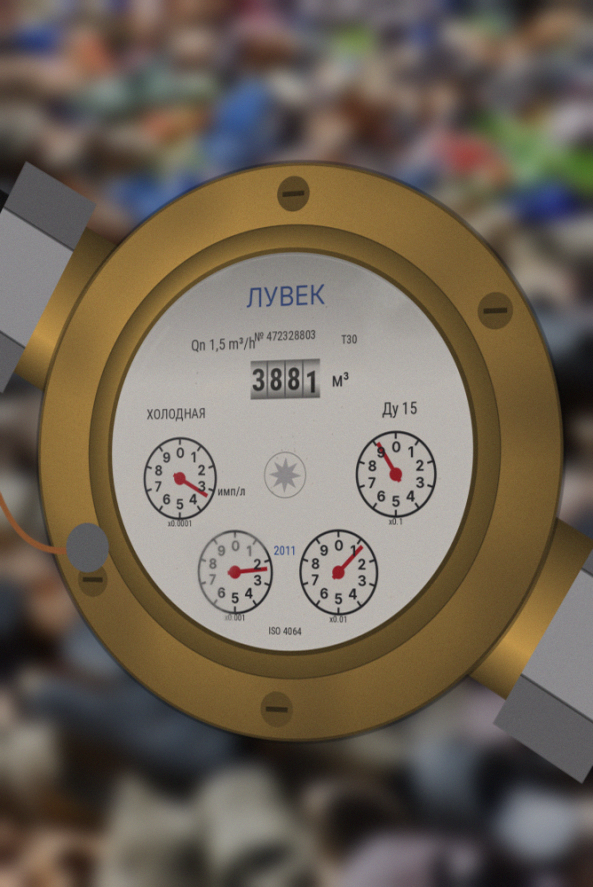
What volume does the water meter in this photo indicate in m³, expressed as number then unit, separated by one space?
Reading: 3880.9123 m³
